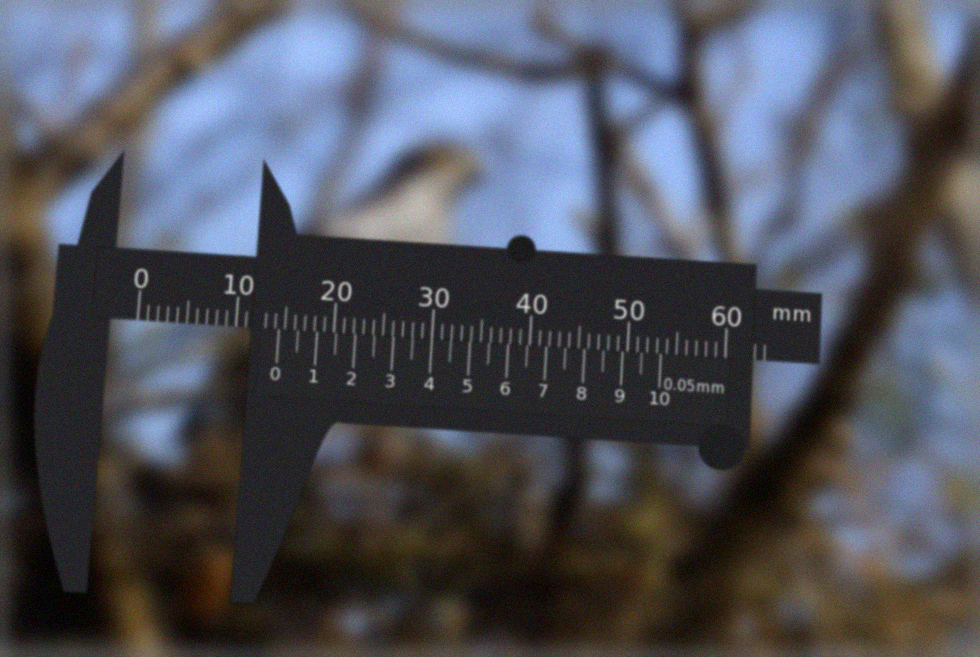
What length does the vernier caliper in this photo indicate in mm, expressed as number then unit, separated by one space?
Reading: 14.4 mm
